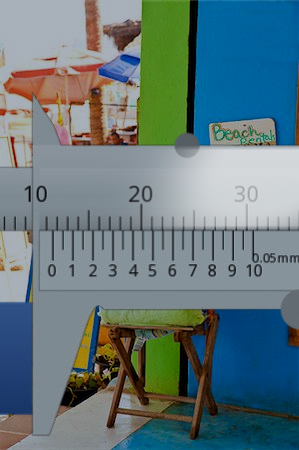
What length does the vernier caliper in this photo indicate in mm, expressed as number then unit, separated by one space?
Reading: 11.6 mm
